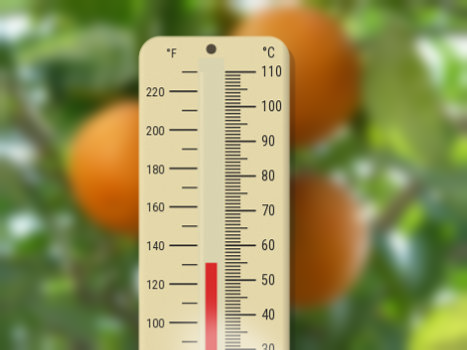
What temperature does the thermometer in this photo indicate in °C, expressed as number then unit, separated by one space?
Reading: 55 °C
